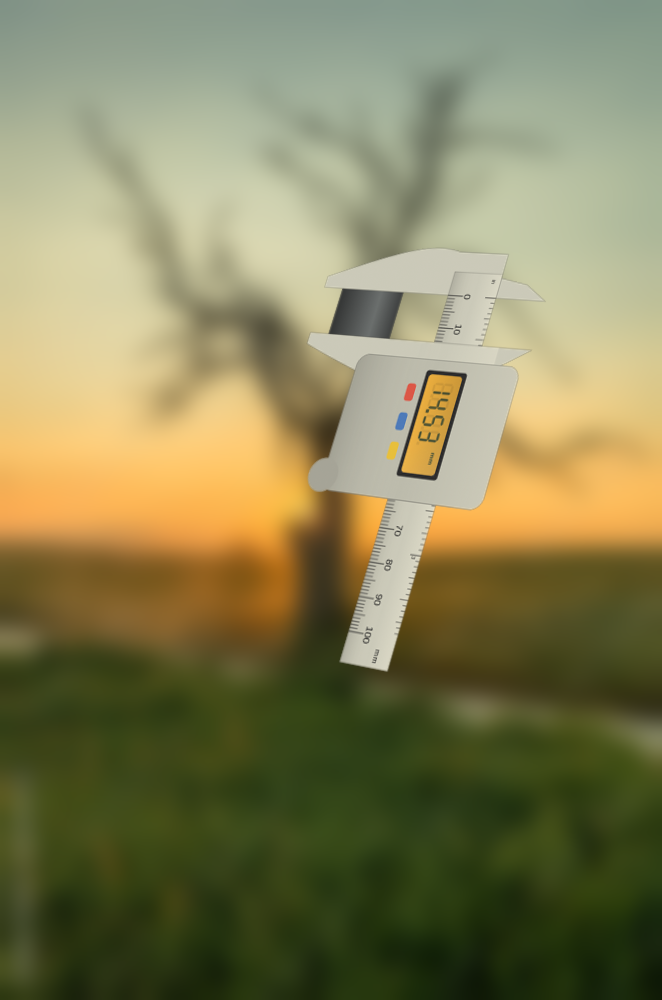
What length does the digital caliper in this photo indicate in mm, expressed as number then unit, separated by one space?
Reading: 14.53 mm
